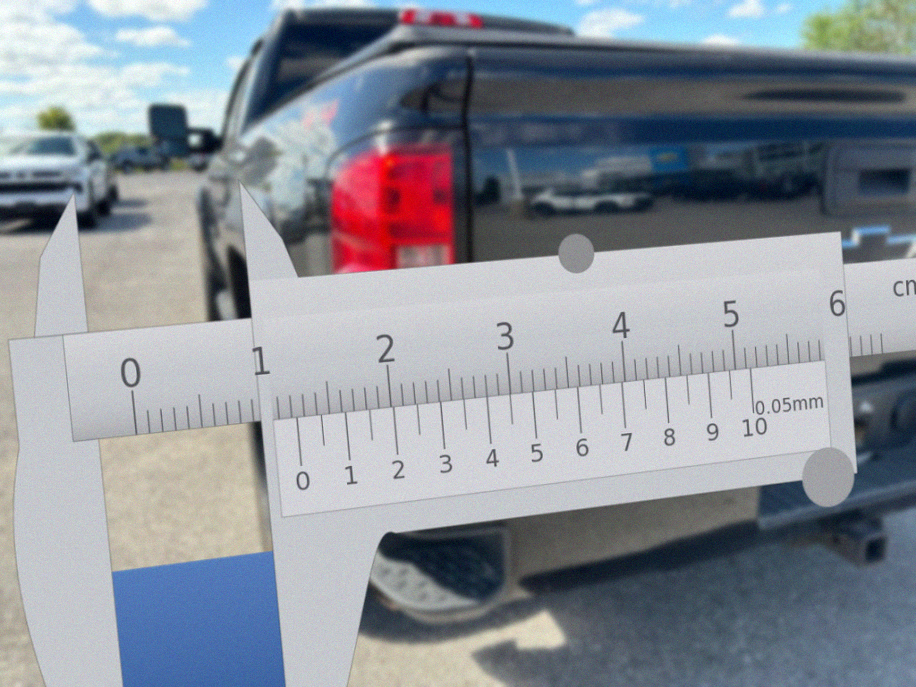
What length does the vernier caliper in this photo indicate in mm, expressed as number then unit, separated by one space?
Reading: 12.4 mm
